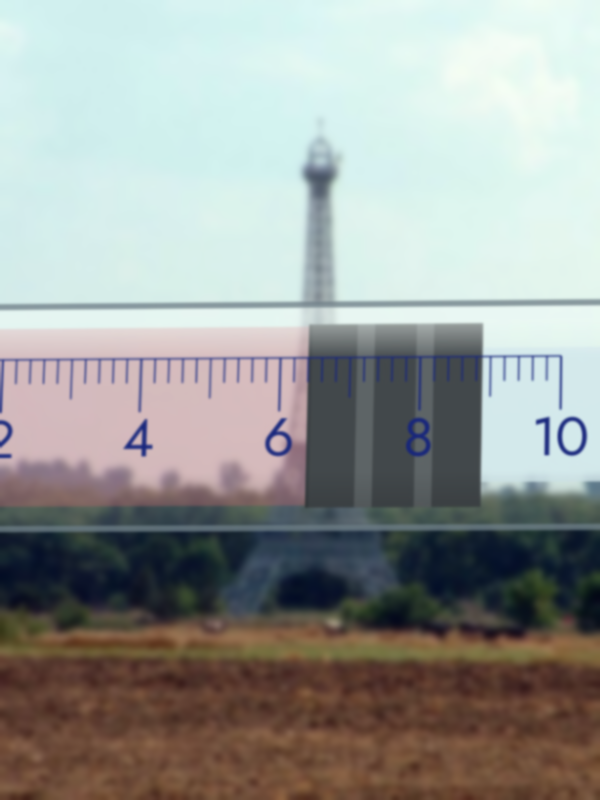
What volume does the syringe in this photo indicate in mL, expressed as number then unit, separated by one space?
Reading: 6.4 mL
